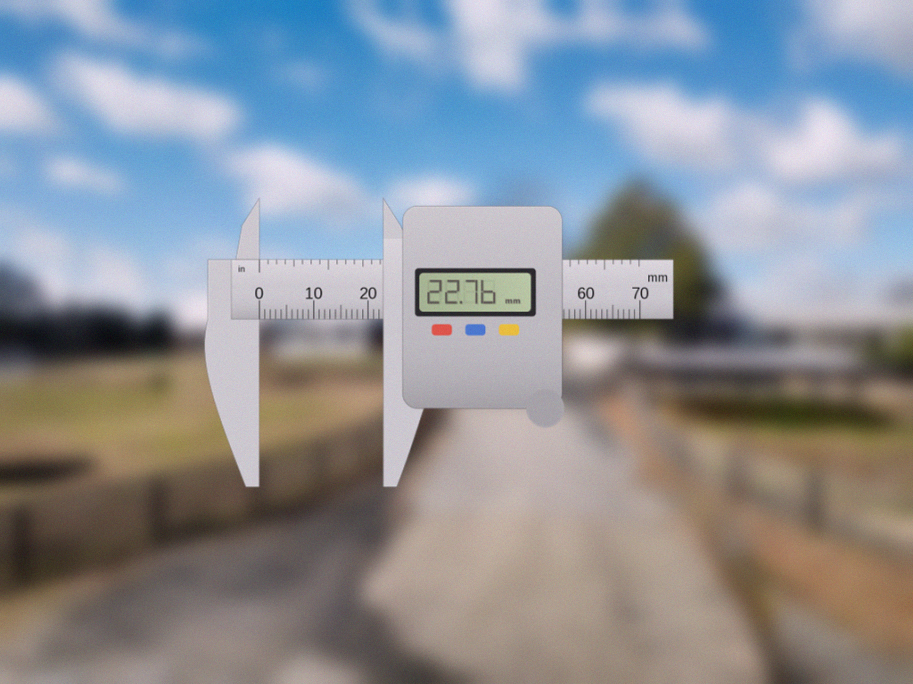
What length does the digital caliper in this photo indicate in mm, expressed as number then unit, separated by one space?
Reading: 22.76 mm
